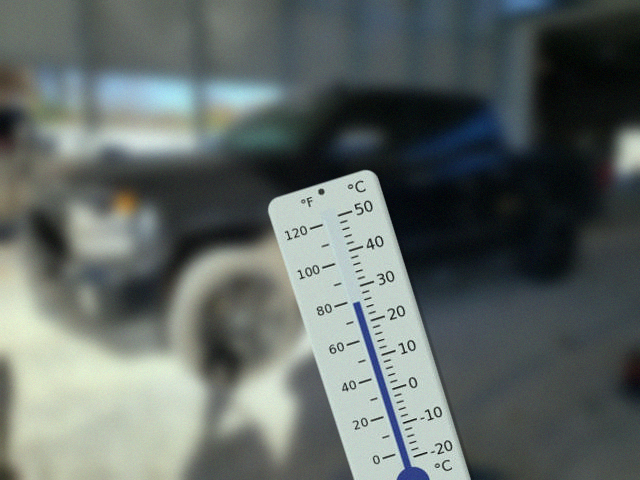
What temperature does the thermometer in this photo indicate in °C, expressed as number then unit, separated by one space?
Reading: 26 °C
